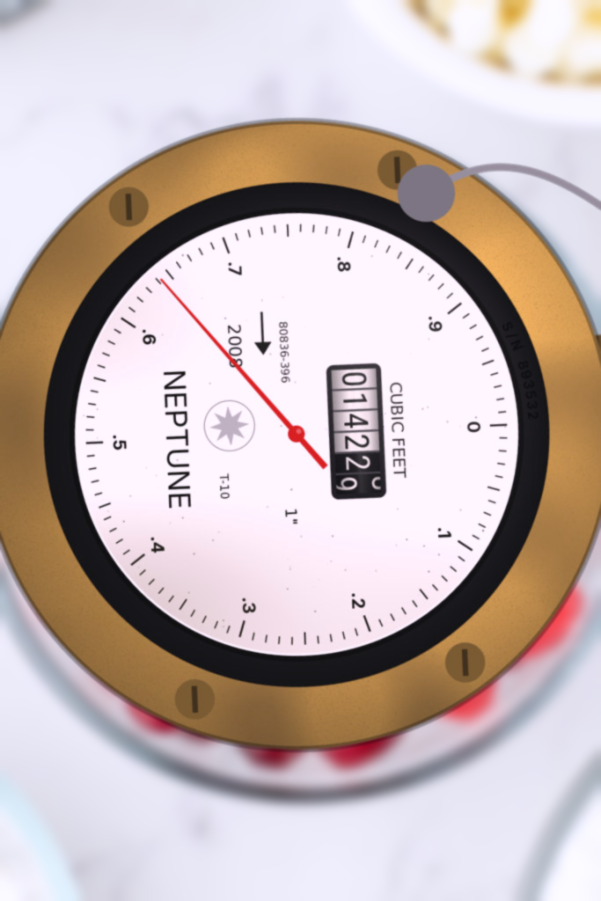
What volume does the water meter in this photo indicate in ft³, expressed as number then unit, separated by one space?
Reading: 14228.64 ft³
